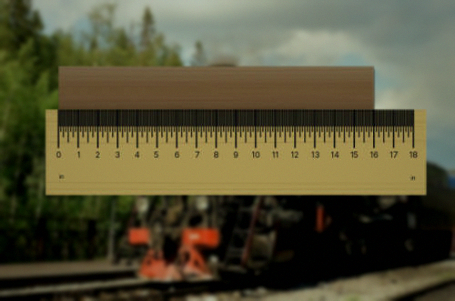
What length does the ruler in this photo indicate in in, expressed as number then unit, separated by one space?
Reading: 16 in
